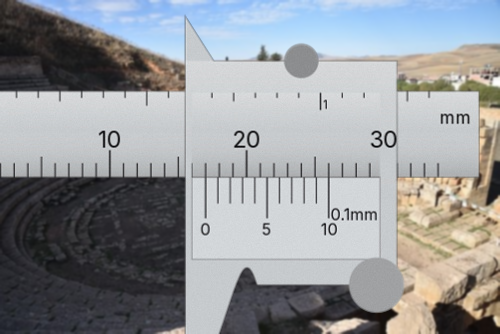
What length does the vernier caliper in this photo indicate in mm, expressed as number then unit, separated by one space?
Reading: 17.0 mm
